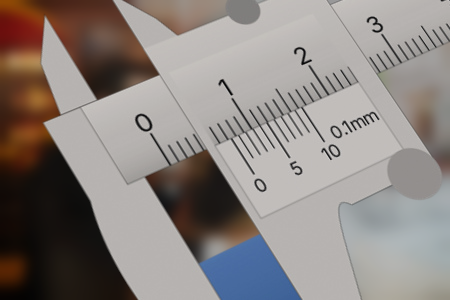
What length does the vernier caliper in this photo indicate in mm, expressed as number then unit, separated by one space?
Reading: 7.4 mm
